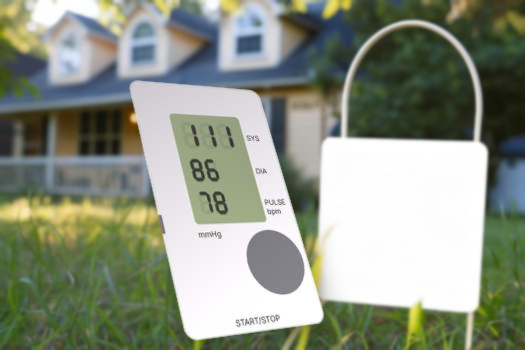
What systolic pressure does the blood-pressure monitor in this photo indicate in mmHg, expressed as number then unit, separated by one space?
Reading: 111 mmHg
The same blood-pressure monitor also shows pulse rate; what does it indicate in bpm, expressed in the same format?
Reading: 78 bpm
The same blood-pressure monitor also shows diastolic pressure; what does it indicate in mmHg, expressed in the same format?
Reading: 86 mmHg
